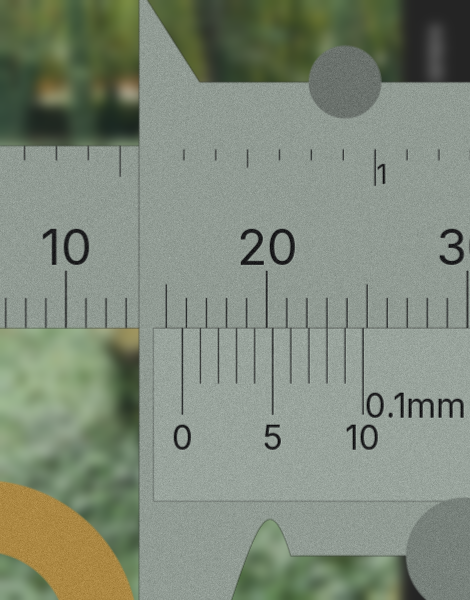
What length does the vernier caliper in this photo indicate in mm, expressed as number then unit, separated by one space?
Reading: 15.8 mm
